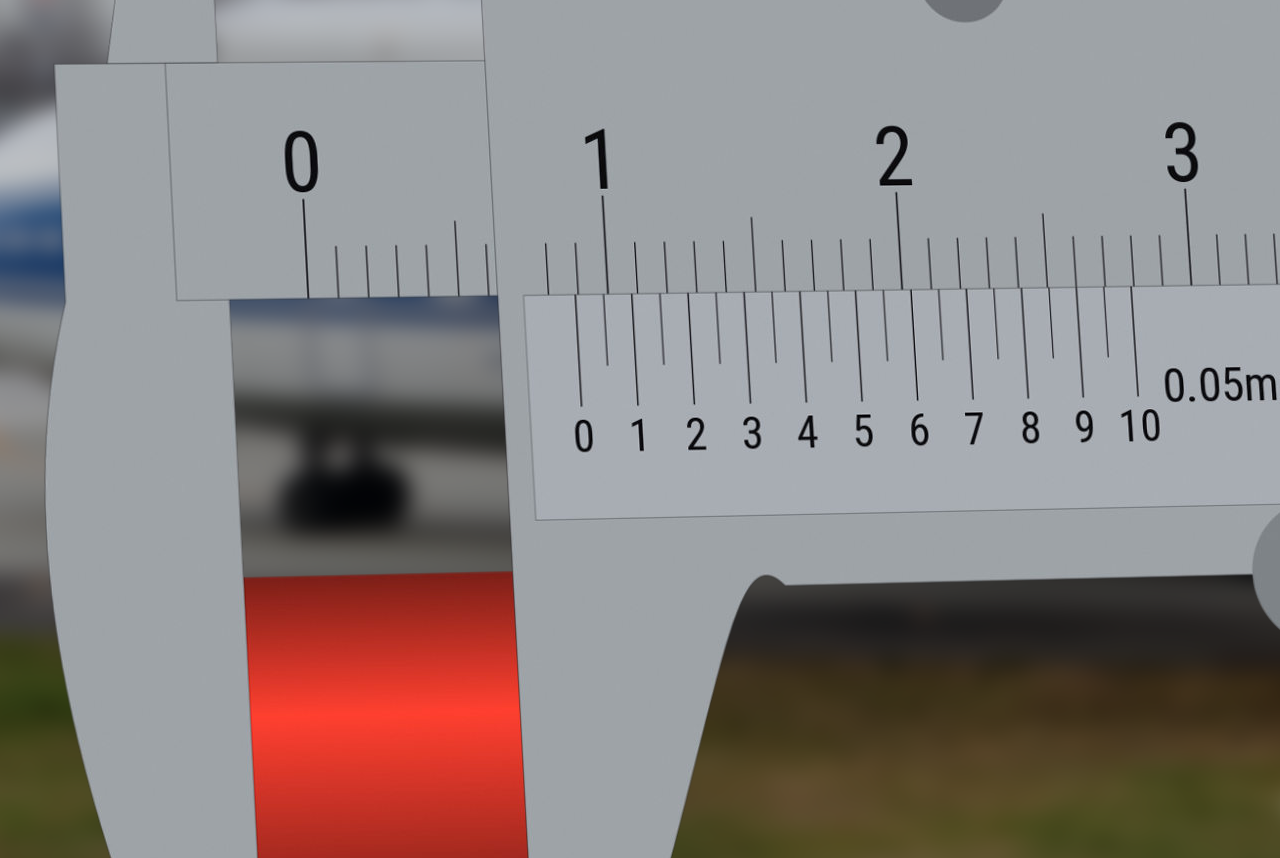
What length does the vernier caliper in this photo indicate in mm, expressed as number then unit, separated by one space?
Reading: 8.90 mm
